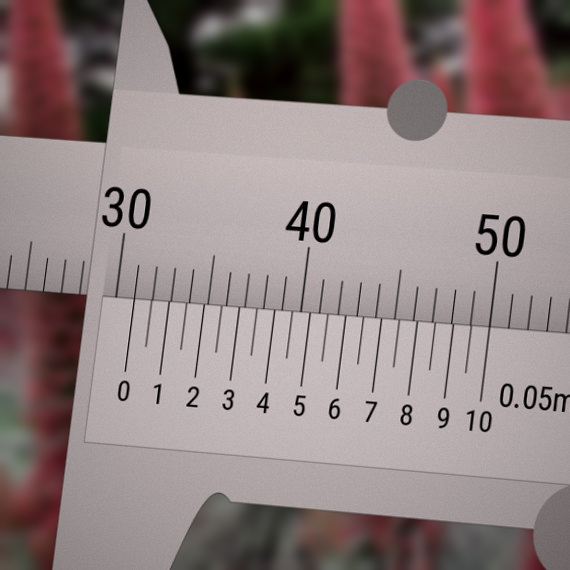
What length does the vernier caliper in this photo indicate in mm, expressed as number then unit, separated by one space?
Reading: 31.0 mm
